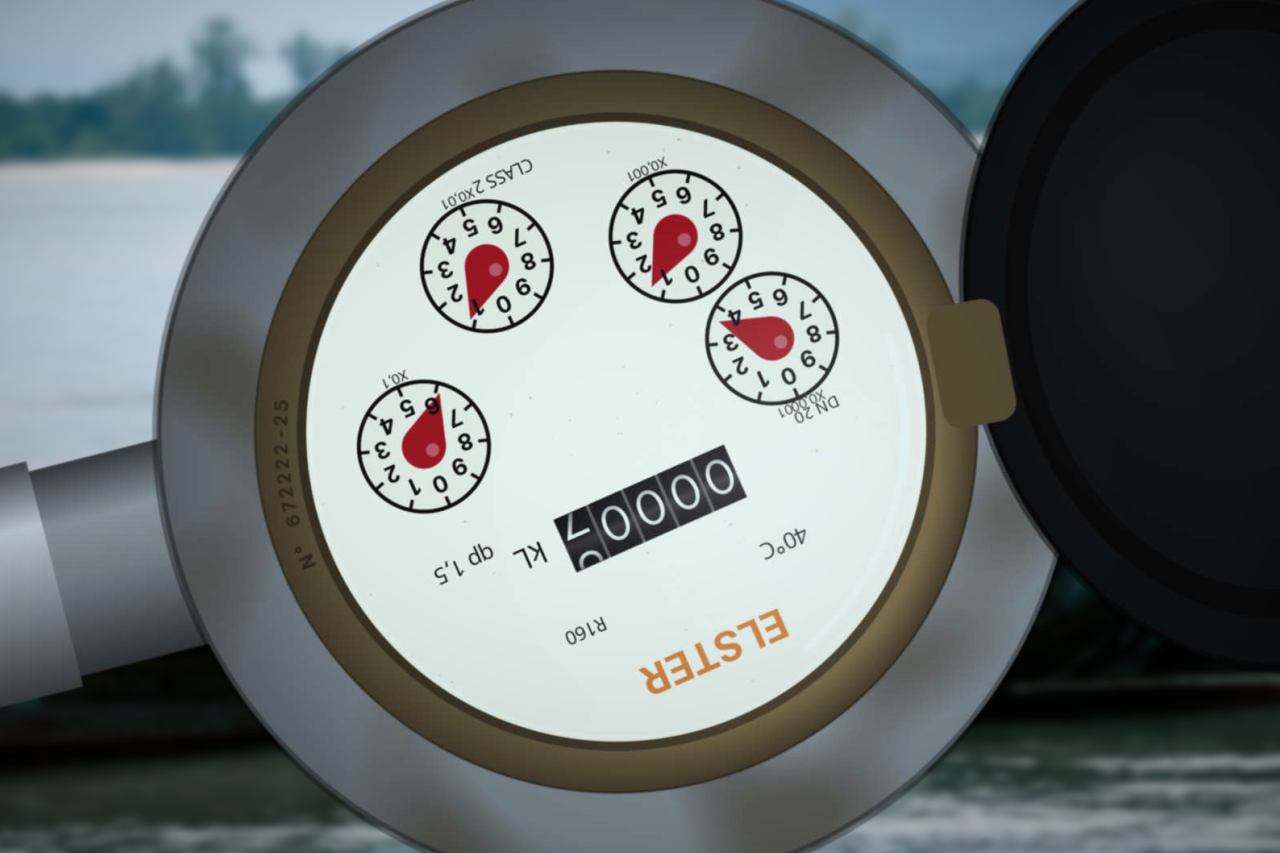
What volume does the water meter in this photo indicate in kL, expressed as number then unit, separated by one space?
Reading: 6.6113 kL
